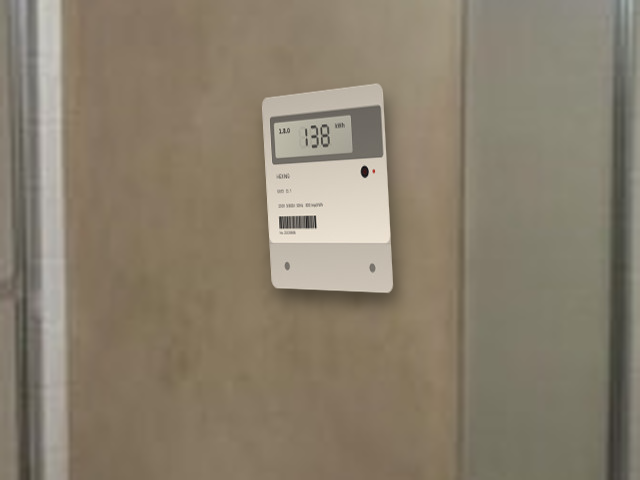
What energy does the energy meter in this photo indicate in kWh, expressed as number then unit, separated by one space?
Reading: 138 kWh
